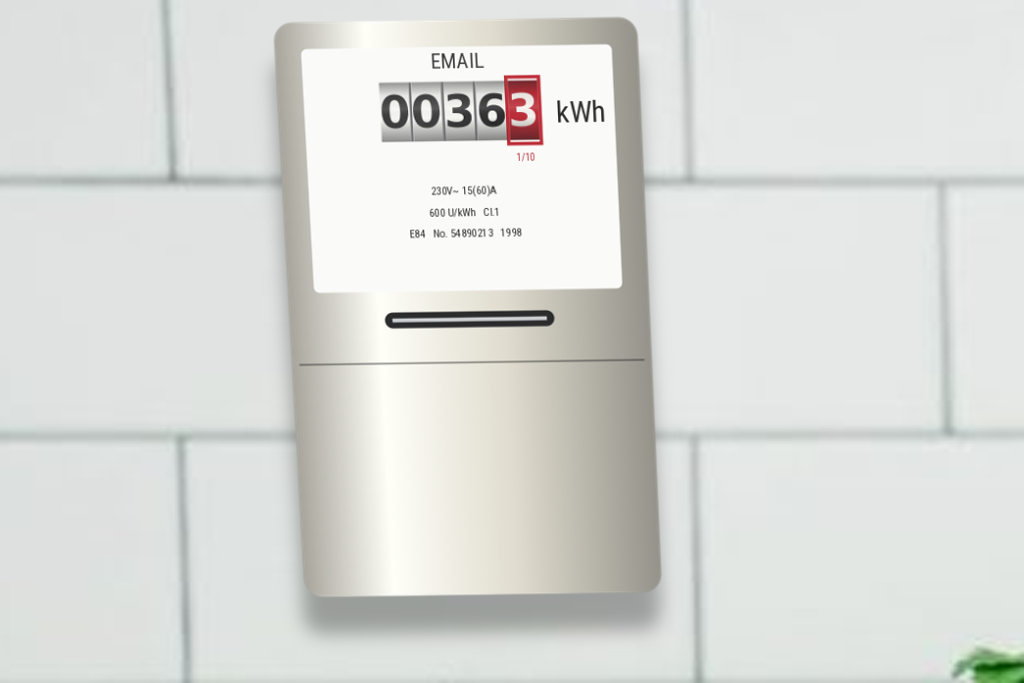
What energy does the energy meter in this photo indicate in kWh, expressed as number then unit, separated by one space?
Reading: 36.3 kWh
